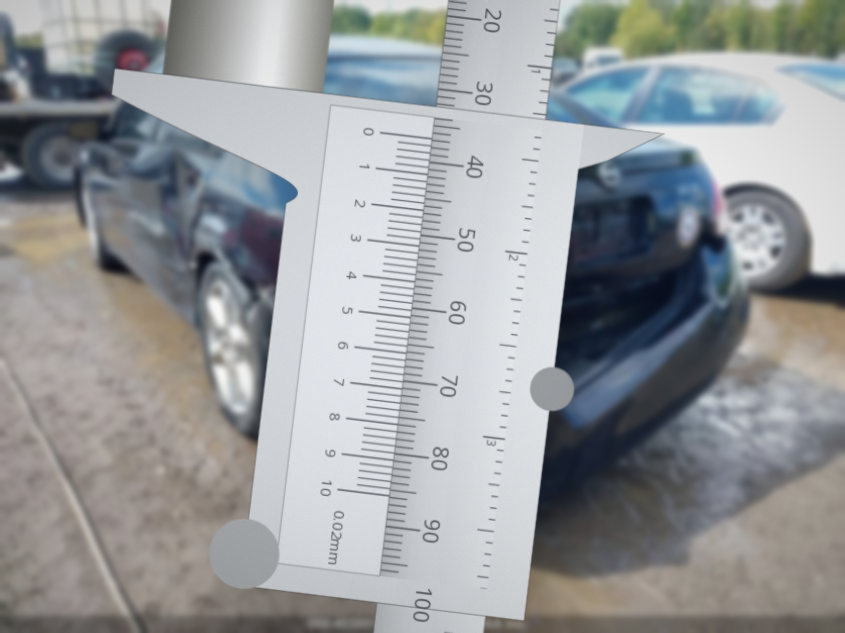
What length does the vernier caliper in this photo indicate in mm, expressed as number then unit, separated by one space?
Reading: 36.8 mm
